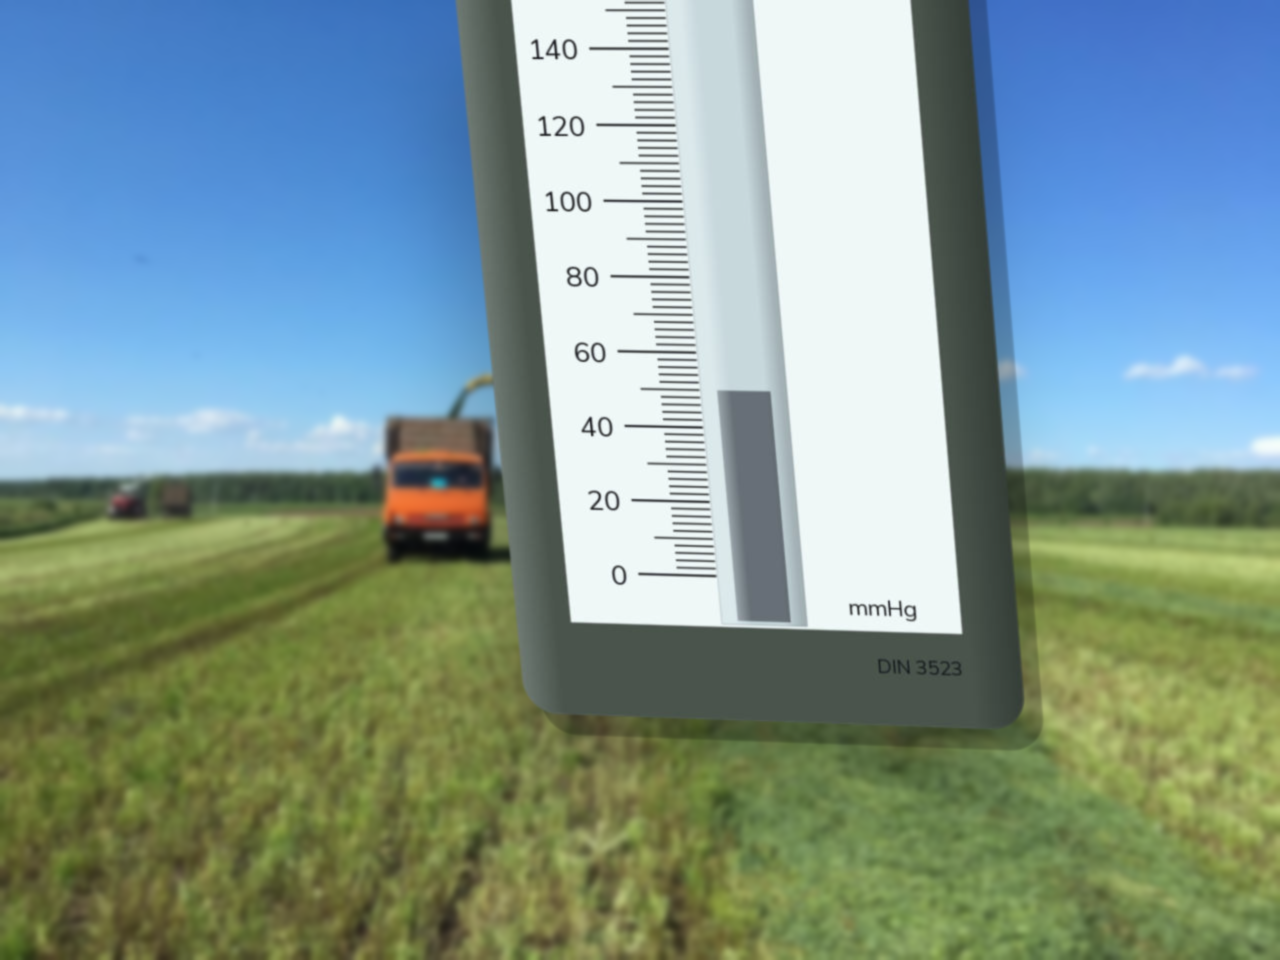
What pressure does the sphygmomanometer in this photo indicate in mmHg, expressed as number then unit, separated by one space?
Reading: 50 mmHg
